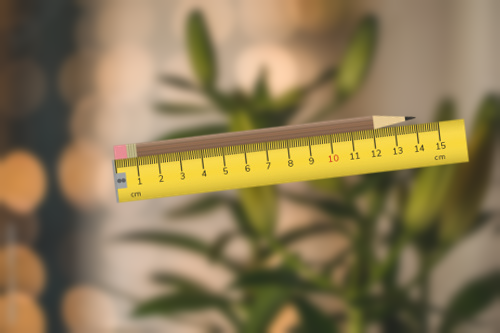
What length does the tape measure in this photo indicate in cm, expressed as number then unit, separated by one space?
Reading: 14 cm
